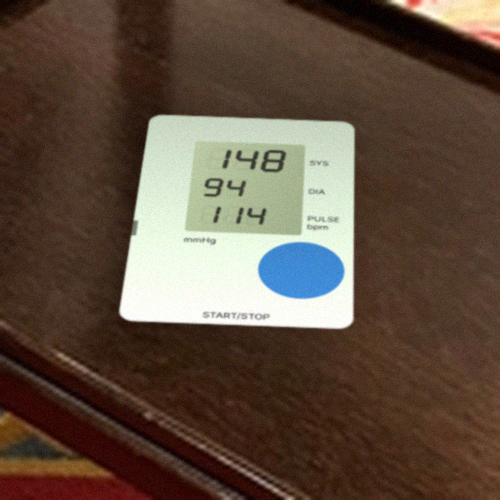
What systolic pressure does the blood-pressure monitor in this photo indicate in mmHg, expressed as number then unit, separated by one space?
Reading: 148 mmHg
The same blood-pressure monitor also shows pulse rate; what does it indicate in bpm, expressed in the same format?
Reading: 114 bpm
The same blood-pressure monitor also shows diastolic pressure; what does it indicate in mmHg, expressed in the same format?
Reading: 94 mmHg
